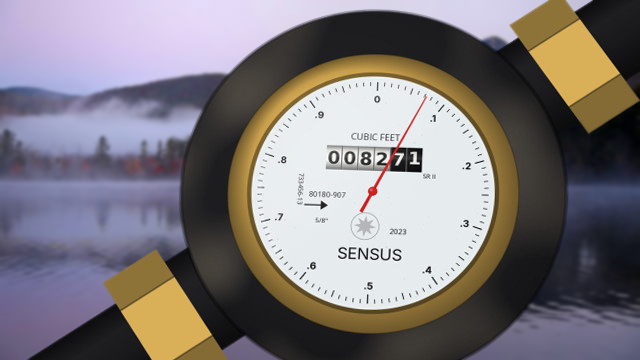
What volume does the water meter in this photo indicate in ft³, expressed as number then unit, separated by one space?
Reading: 8271.07 ft³
